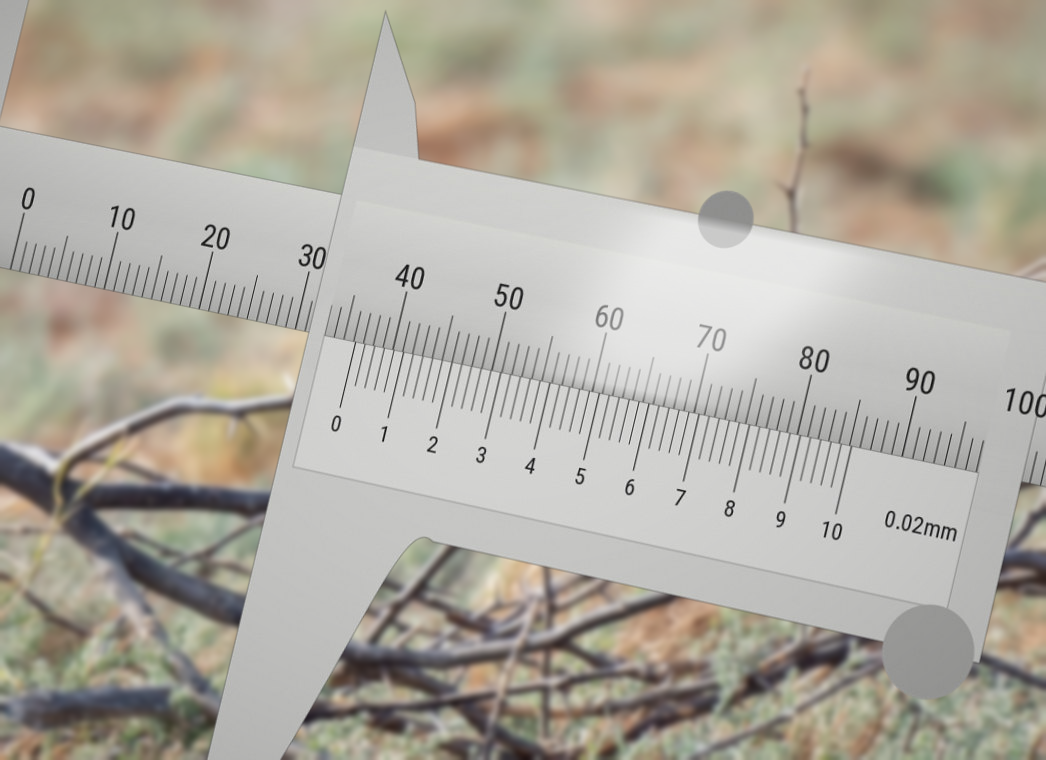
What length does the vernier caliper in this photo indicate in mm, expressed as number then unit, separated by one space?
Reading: 36.2 mm
